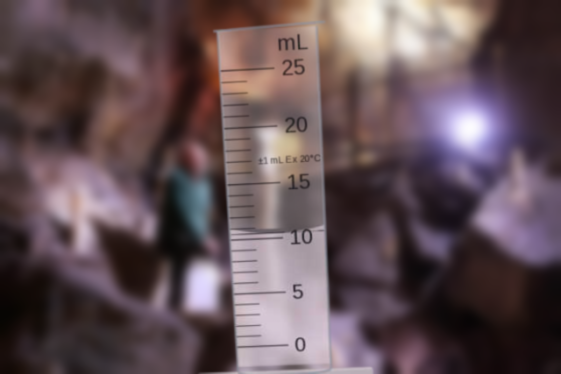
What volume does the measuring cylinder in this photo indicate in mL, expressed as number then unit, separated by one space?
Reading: 10.5 mL
